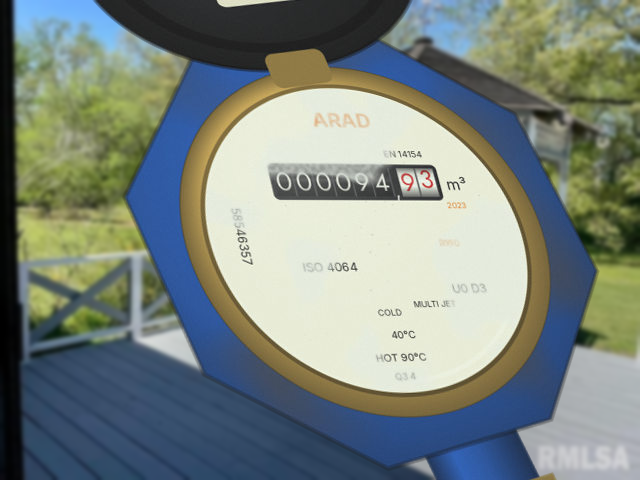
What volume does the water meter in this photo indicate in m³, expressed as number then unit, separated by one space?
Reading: 94.93 m³
